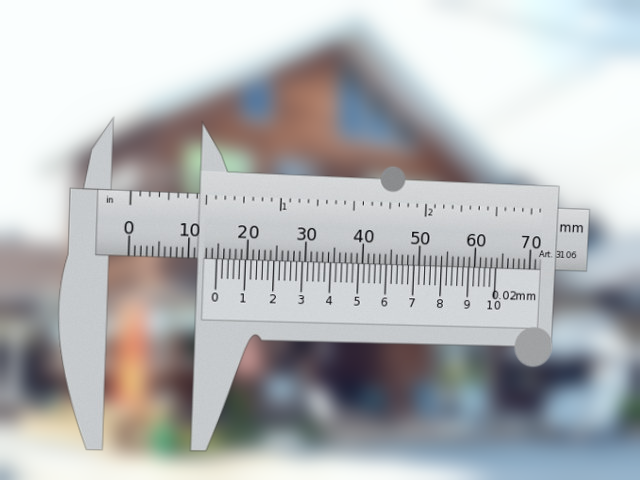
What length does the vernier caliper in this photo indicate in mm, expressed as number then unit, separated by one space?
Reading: 14.8 mm
